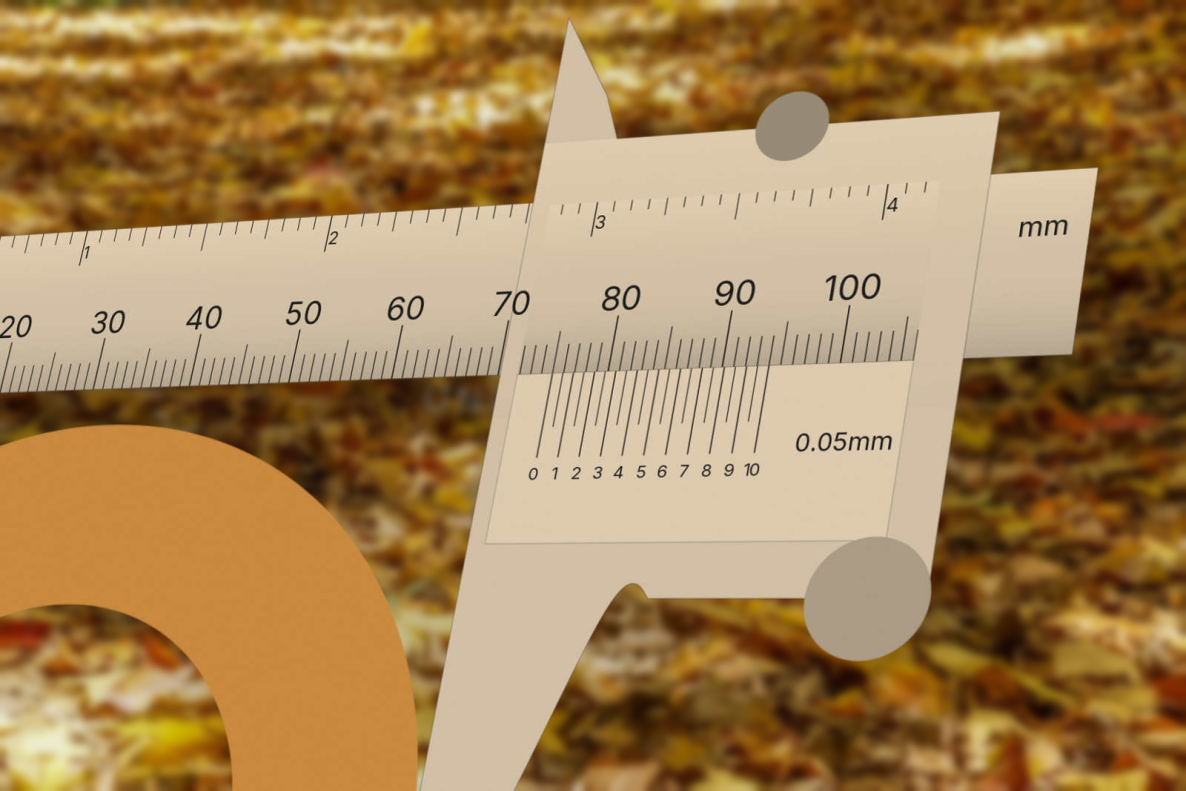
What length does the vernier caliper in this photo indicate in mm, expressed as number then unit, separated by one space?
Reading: 75.0 mm
